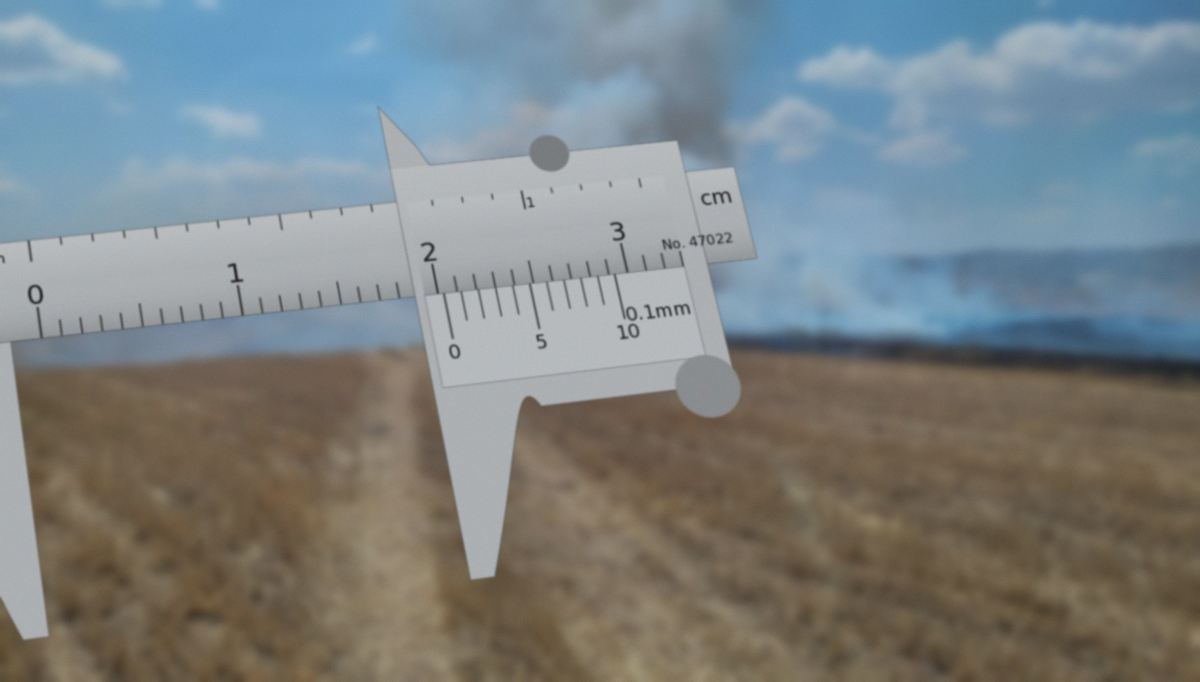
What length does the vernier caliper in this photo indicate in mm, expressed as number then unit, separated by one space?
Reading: 20.3 mm
